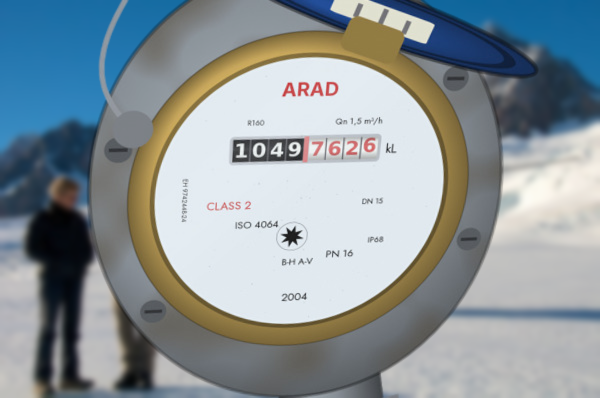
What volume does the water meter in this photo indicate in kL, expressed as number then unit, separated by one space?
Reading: 1049.7626 kL
